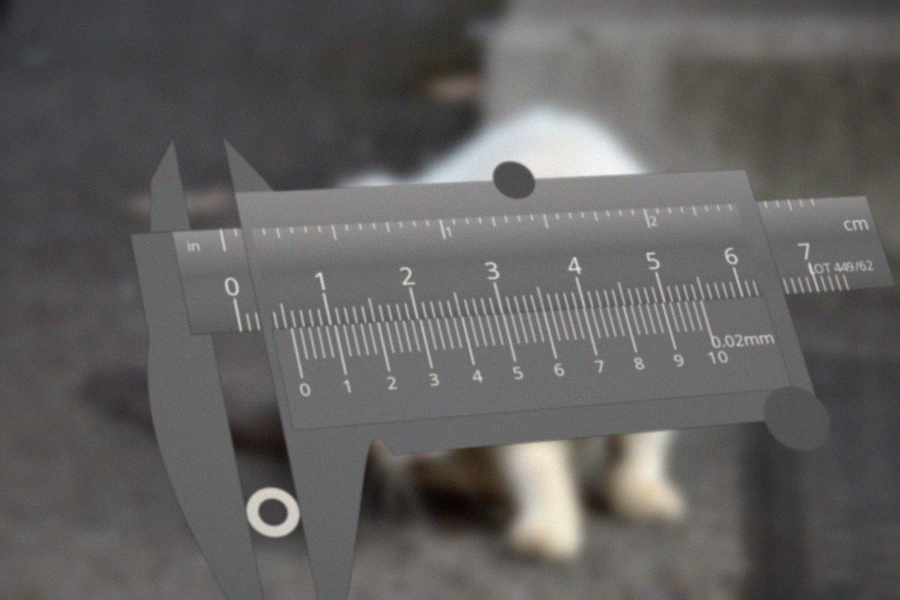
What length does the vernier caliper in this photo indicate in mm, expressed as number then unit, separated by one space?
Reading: 5.6 mm
